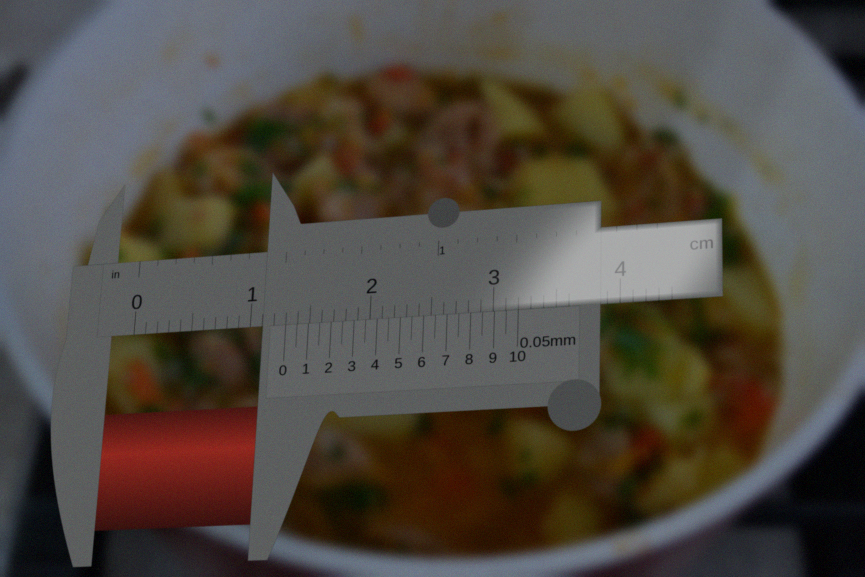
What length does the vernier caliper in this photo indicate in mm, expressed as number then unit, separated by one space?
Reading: 13.0 mm
